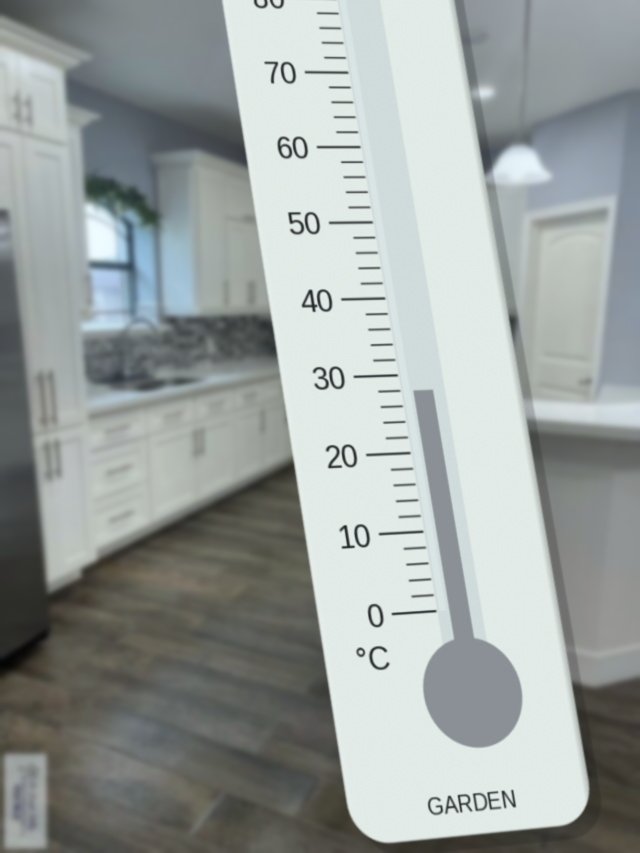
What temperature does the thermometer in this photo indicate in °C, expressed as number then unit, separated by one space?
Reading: 28 °C
